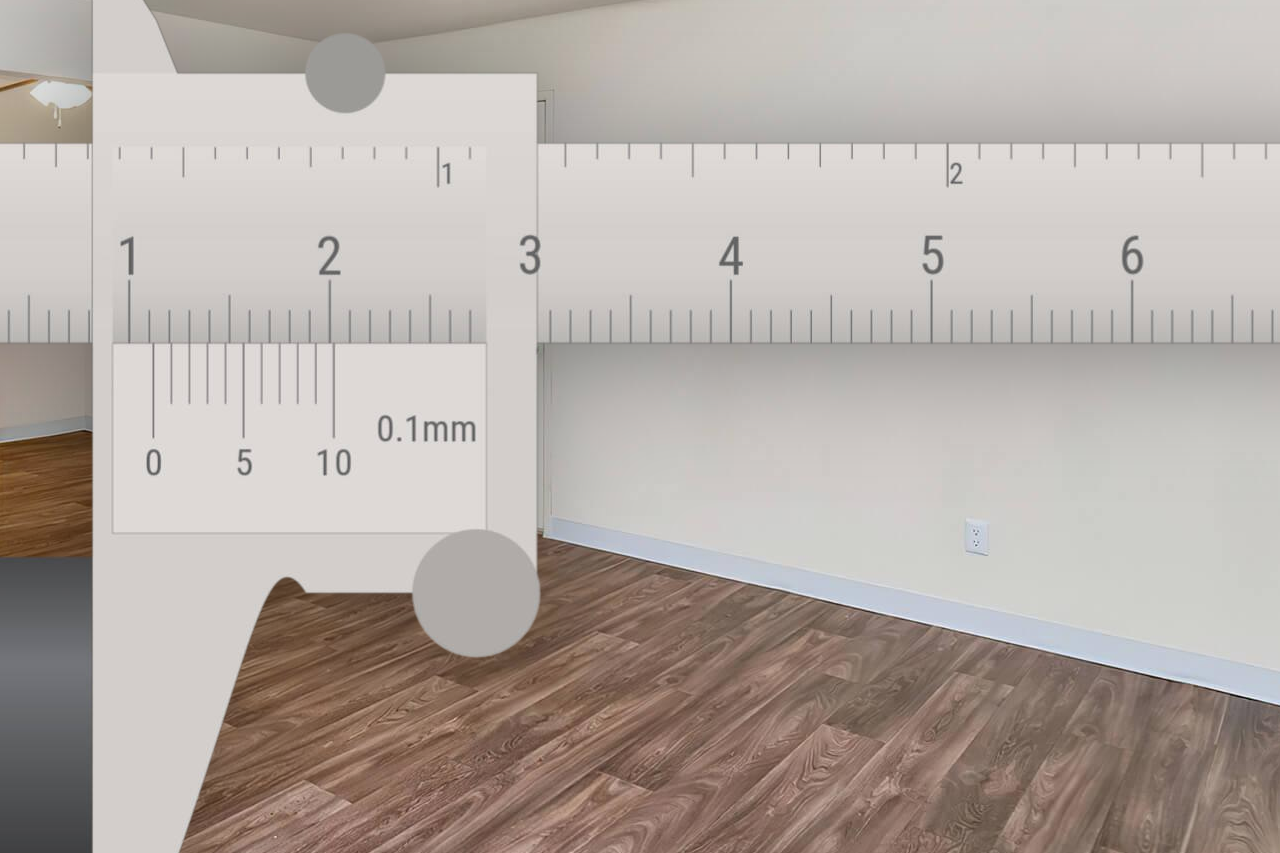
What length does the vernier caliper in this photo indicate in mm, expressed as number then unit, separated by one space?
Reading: 11.2 mm
